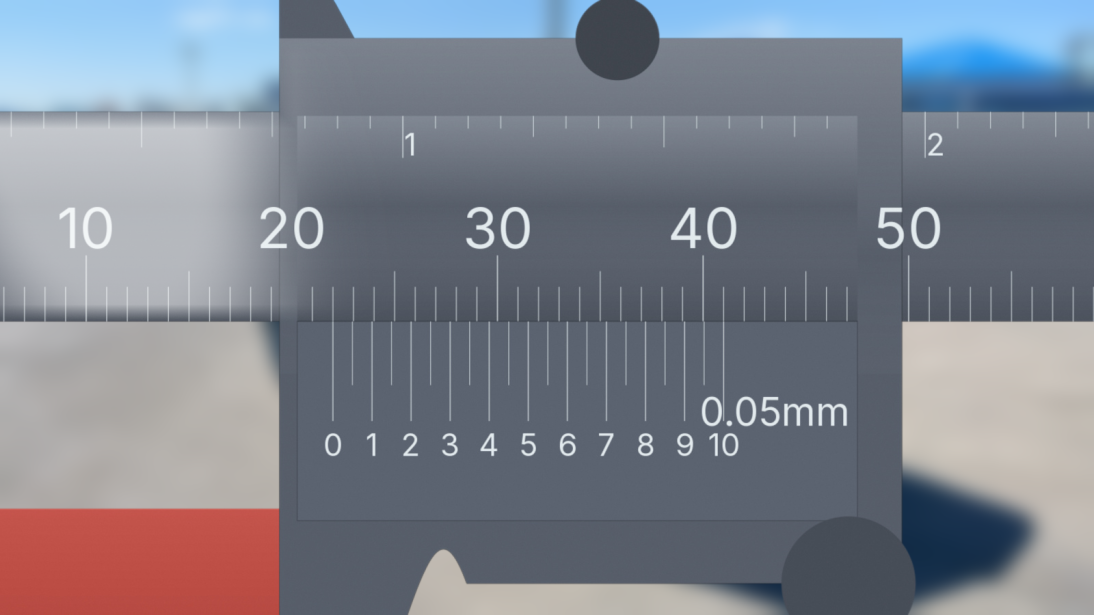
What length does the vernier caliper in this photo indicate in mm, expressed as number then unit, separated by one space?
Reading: 22.0 mm
